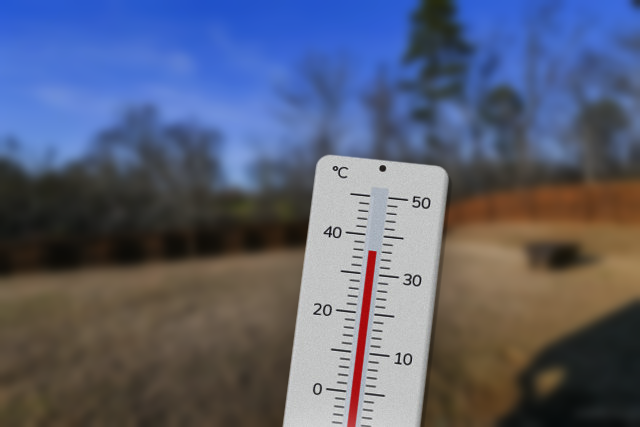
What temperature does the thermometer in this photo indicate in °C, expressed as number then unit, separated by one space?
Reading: 36 °C
